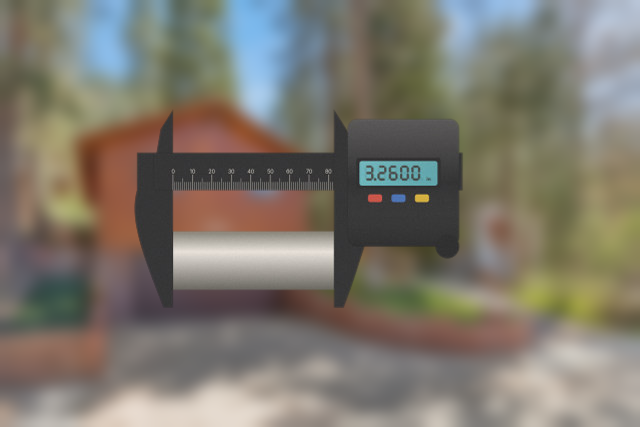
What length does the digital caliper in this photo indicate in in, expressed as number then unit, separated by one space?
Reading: 3.2600 in
